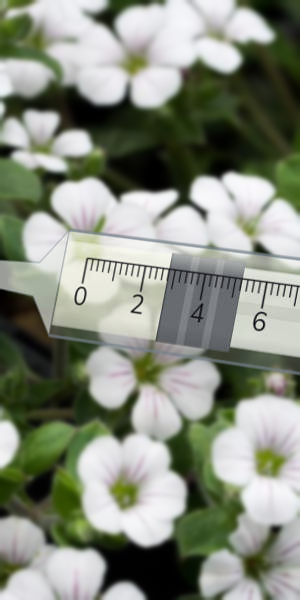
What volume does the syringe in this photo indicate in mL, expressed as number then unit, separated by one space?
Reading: 2.8 mL
